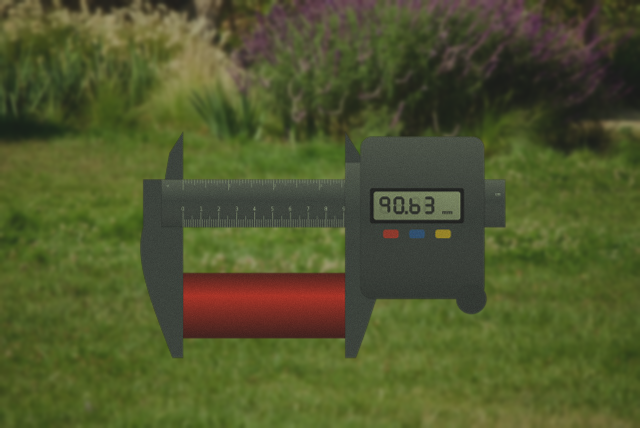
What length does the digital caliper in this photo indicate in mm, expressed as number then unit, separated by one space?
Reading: 90.63 mm
